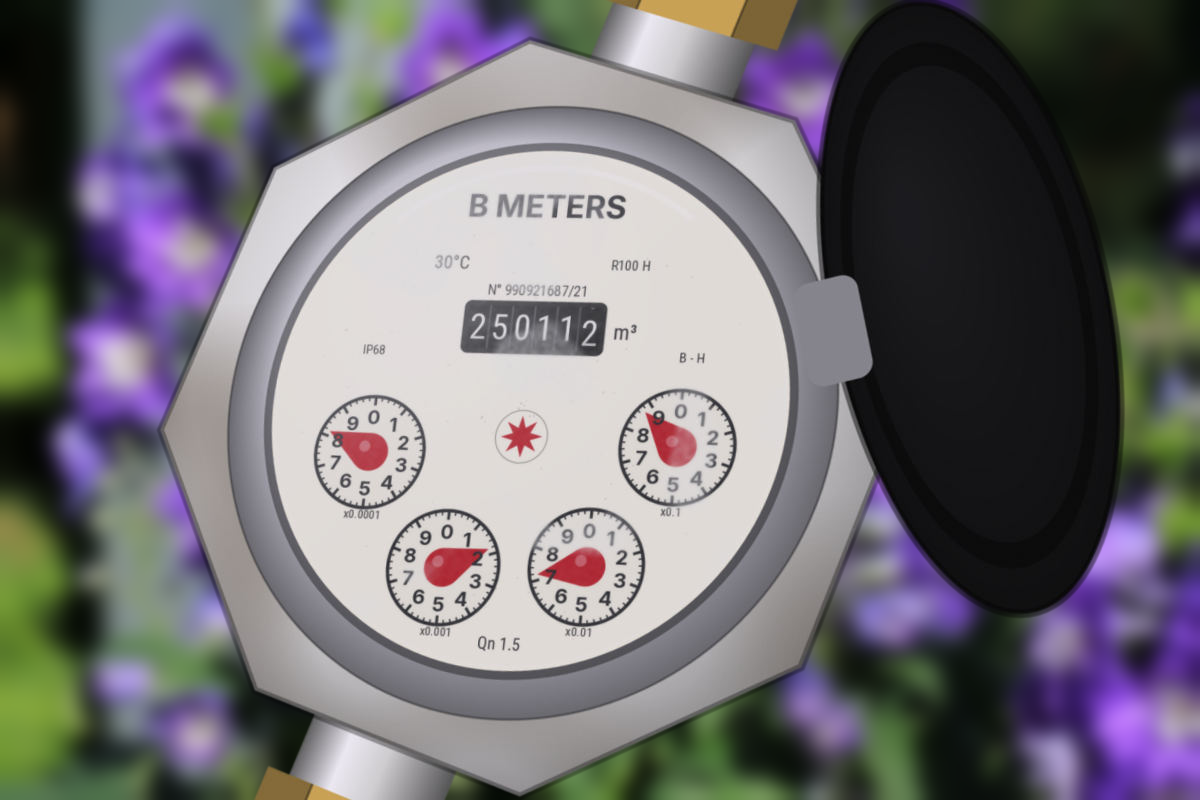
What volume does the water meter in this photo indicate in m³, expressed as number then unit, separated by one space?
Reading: 250111.8718 m³
